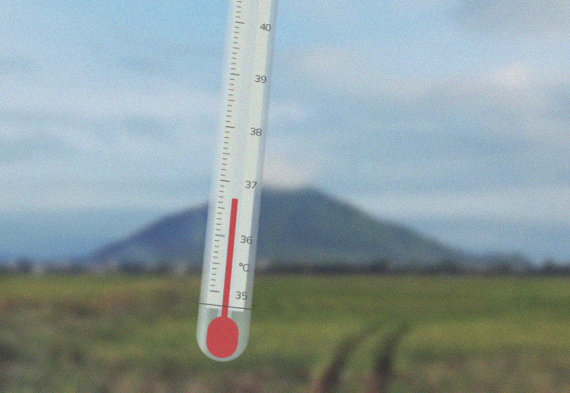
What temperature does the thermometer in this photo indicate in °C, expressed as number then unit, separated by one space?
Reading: 36.7 °C
